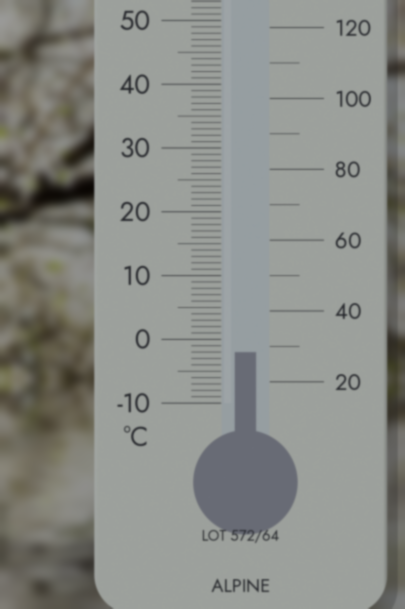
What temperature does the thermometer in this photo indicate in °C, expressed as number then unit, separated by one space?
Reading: -2 °C
